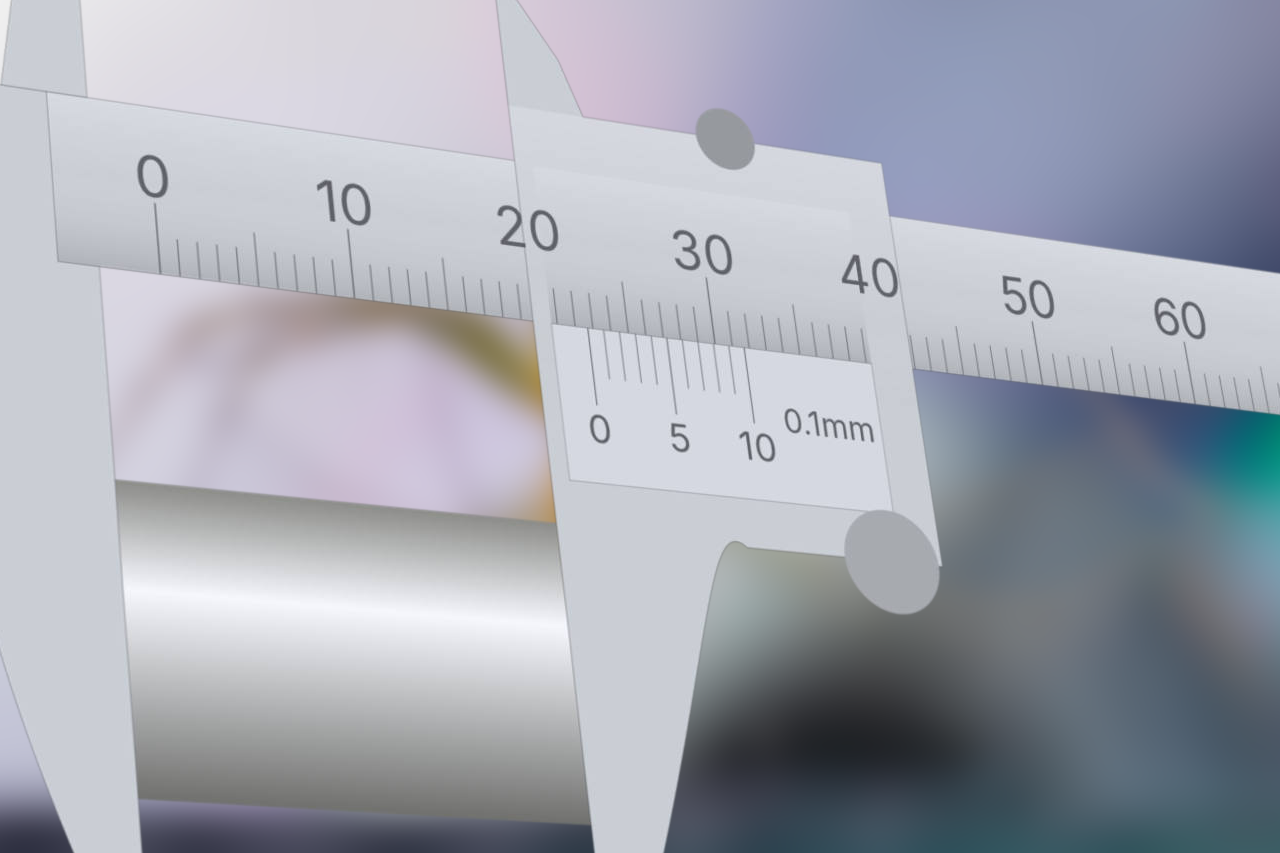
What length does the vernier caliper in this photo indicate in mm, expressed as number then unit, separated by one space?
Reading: 22.7 mm
